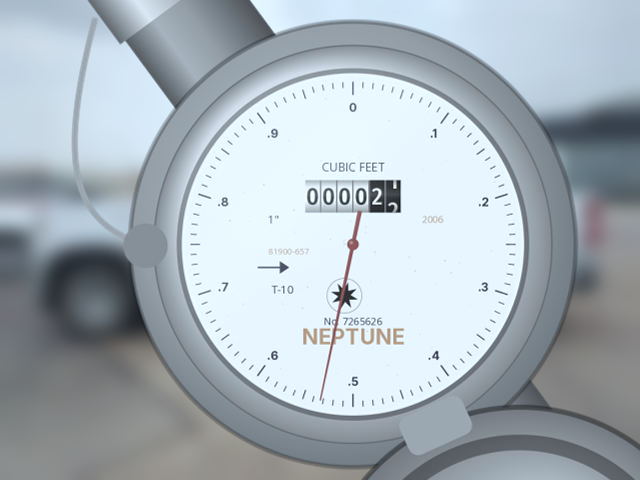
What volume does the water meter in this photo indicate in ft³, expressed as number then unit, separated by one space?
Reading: 21.53 ft³
